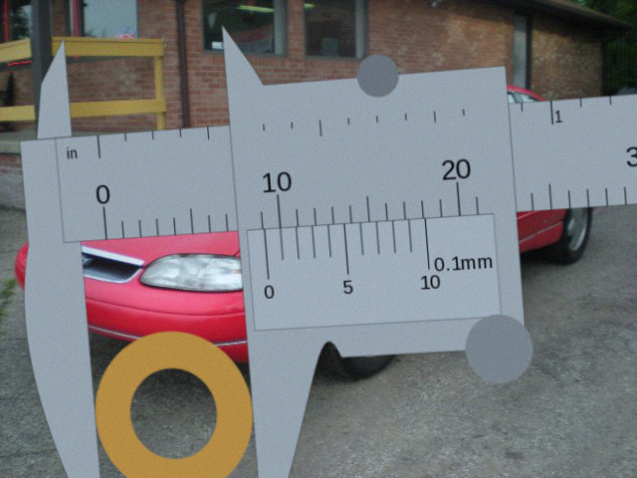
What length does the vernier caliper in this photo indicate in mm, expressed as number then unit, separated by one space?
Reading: 9.1 mm
